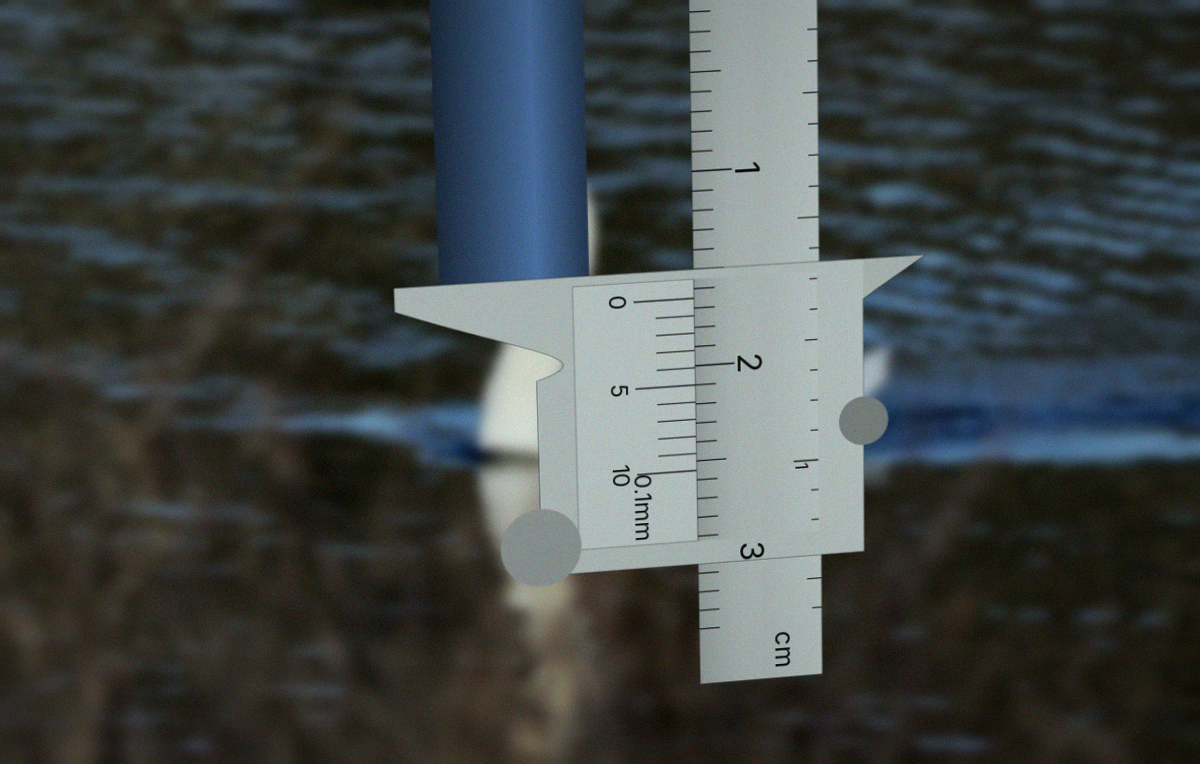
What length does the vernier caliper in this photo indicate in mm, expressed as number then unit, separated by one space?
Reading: 16.5 mm
